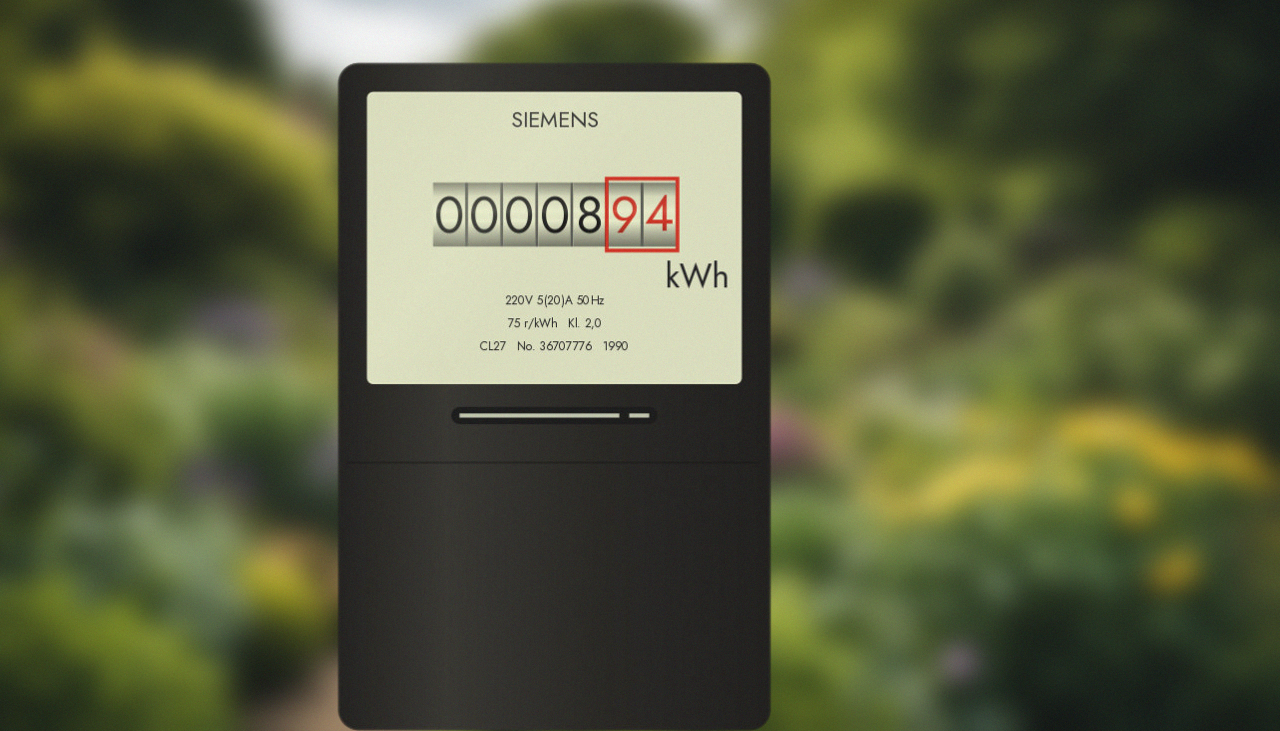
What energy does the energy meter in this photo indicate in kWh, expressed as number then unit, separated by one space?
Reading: 8.94 kWh
